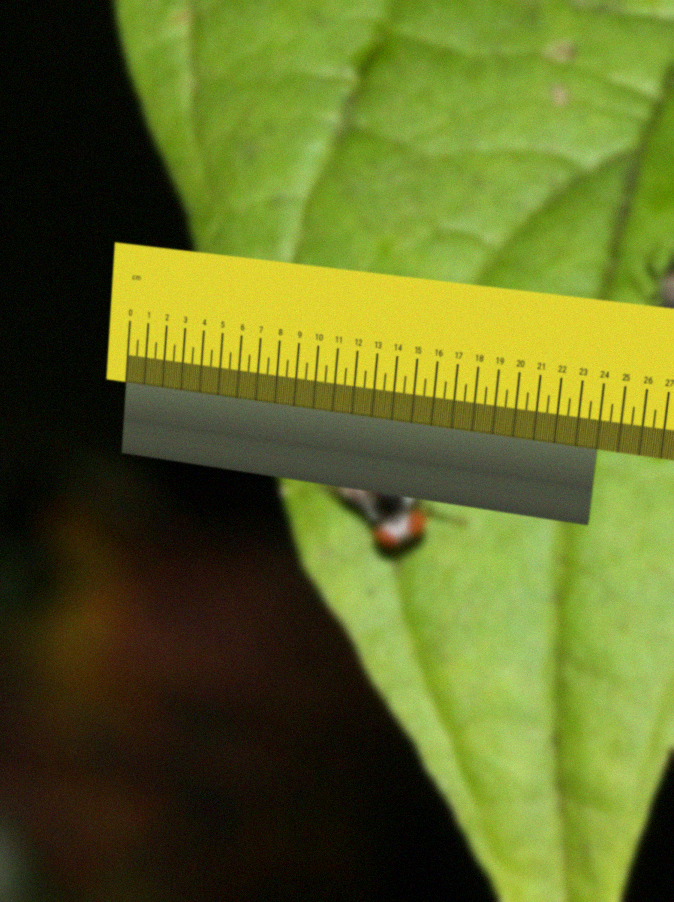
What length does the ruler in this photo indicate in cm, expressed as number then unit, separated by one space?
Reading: 24 cm
